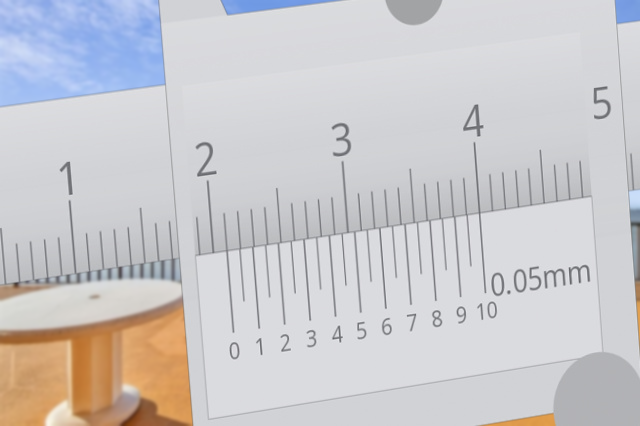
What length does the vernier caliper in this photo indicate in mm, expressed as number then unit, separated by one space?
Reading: 21.0 mm
